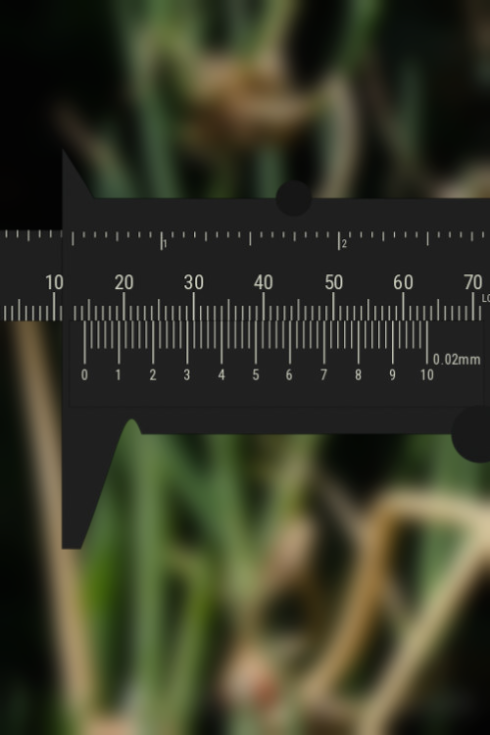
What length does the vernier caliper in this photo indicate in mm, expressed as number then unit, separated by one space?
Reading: 14.4 mm
